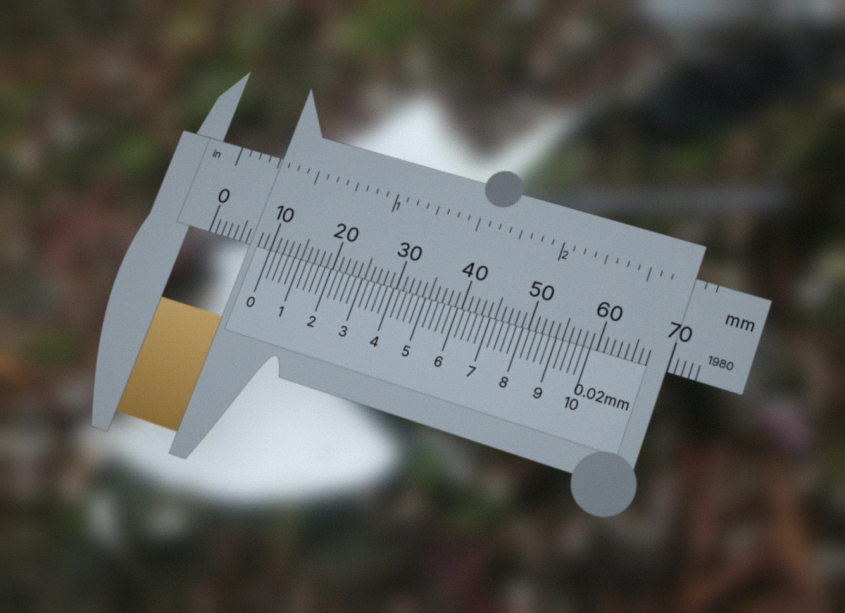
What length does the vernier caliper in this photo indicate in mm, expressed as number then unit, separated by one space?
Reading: 10.0 mm
